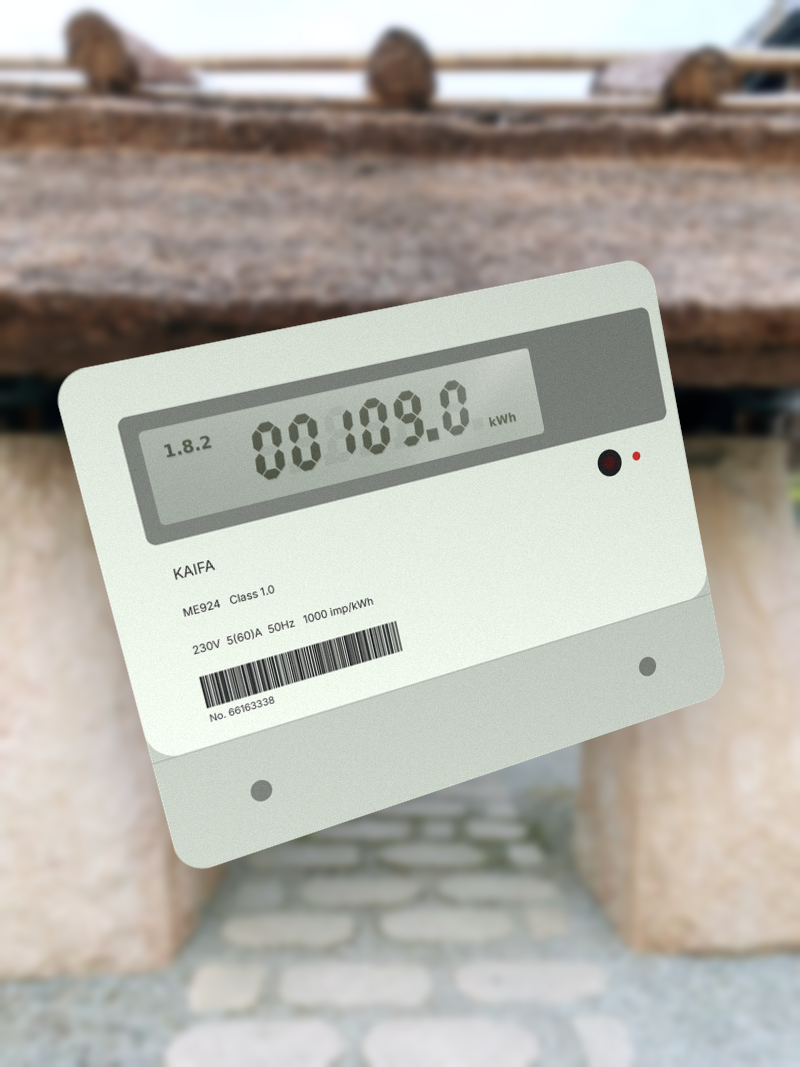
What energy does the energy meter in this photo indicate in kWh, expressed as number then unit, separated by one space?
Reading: 109.0 kWh
